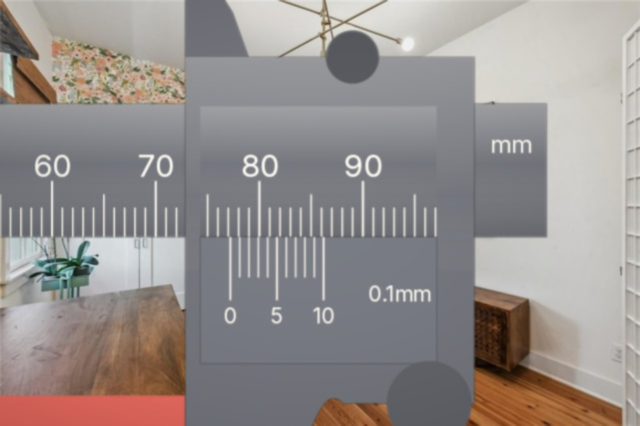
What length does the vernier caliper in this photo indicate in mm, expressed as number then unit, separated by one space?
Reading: 77.2 mm
